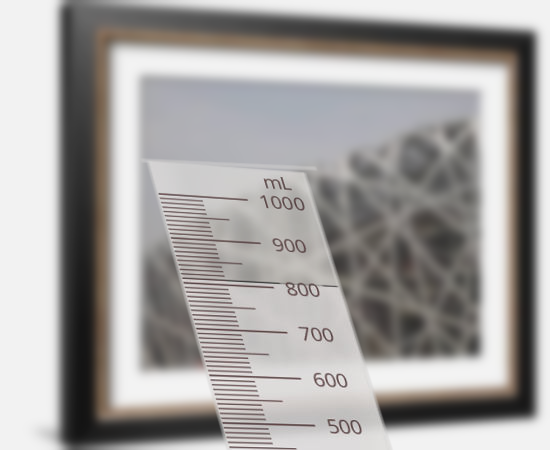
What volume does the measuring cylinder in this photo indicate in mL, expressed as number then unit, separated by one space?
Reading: 810 mL
